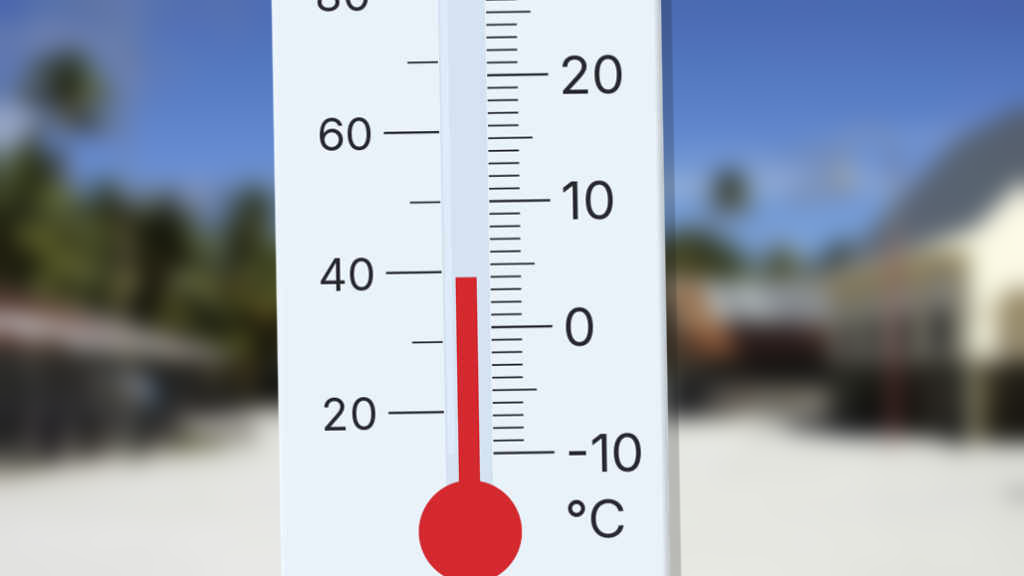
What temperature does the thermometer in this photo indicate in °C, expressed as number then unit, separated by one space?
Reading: 4 °C
